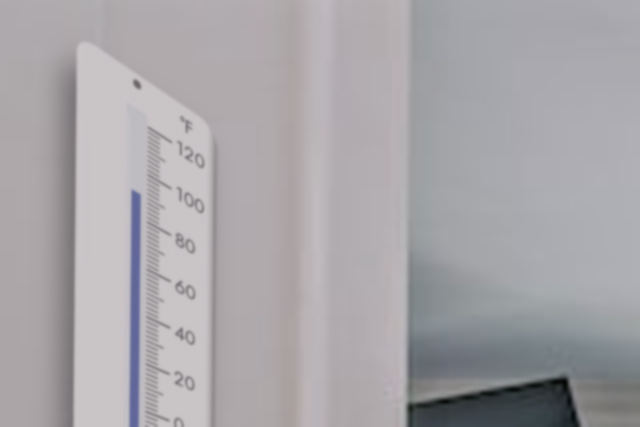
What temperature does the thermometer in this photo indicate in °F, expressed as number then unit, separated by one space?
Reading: 90 °F
